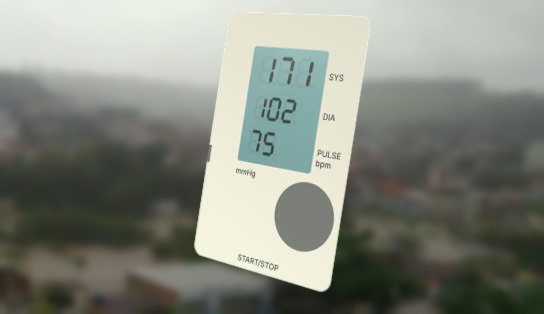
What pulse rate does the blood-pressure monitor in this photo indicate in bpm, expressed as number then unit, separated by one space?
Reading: 75 bpm
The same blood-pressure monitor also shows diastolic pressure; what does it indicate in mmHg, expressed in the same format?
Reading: 102 mmHg
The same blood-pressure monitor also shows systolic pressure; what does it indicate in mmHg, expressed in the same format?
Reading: 171 mmHg
